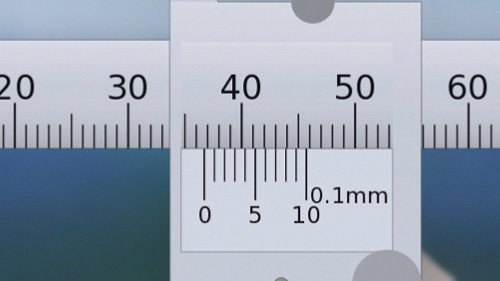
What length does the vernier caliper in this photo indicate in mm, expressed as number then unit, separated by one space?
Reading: 36.7 mm
